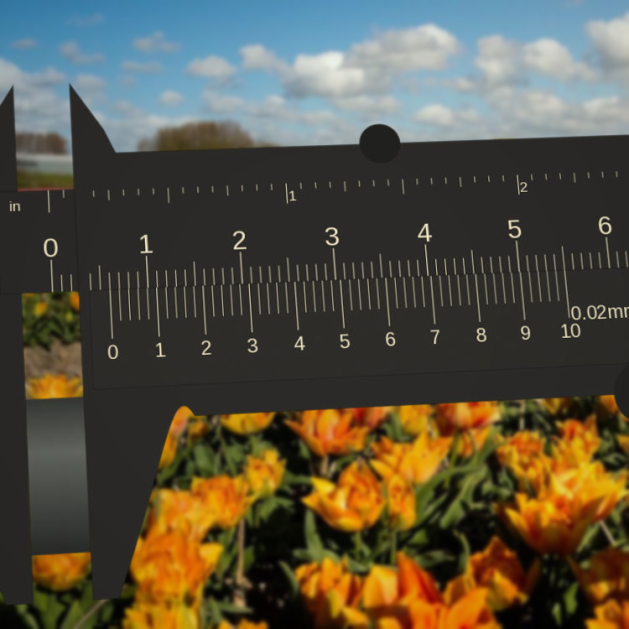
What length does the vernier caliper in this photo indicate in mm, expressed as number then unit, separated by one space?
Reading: 6.0 mm
